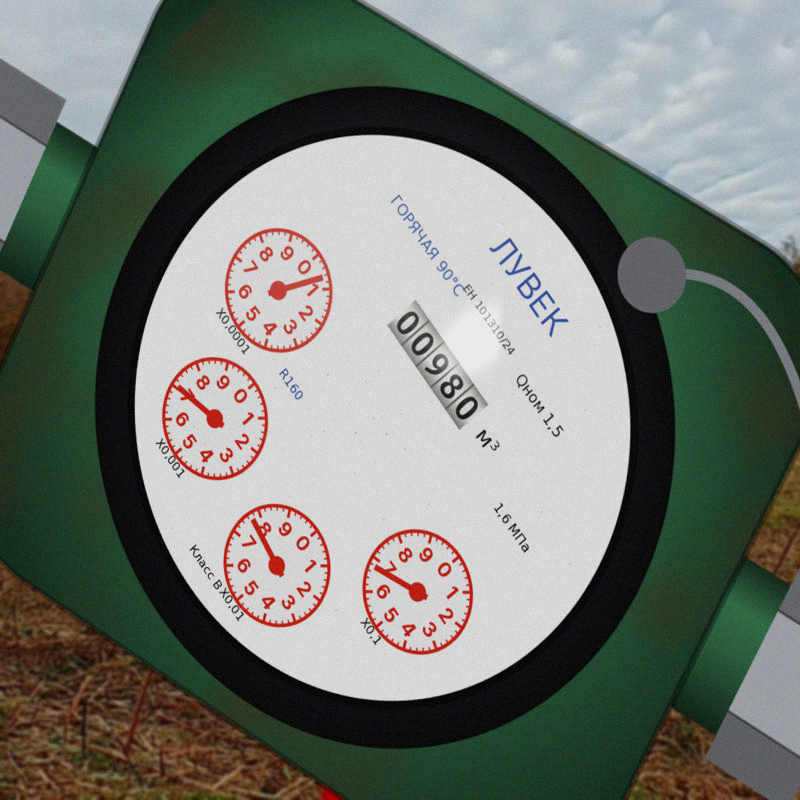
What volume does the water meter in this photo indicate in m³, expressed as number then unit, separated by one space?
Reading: 980.6770 m³
